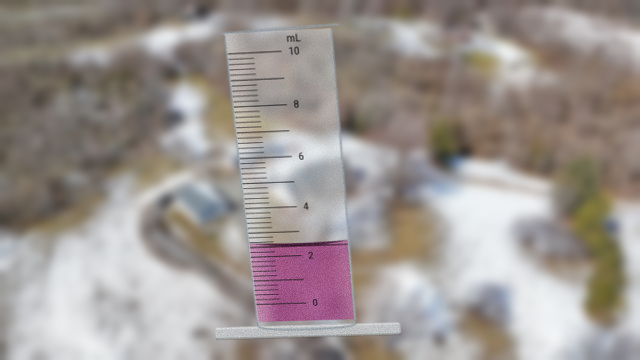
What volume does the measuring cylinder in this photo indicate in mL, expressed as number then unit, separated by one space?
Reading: 2.4 mL
